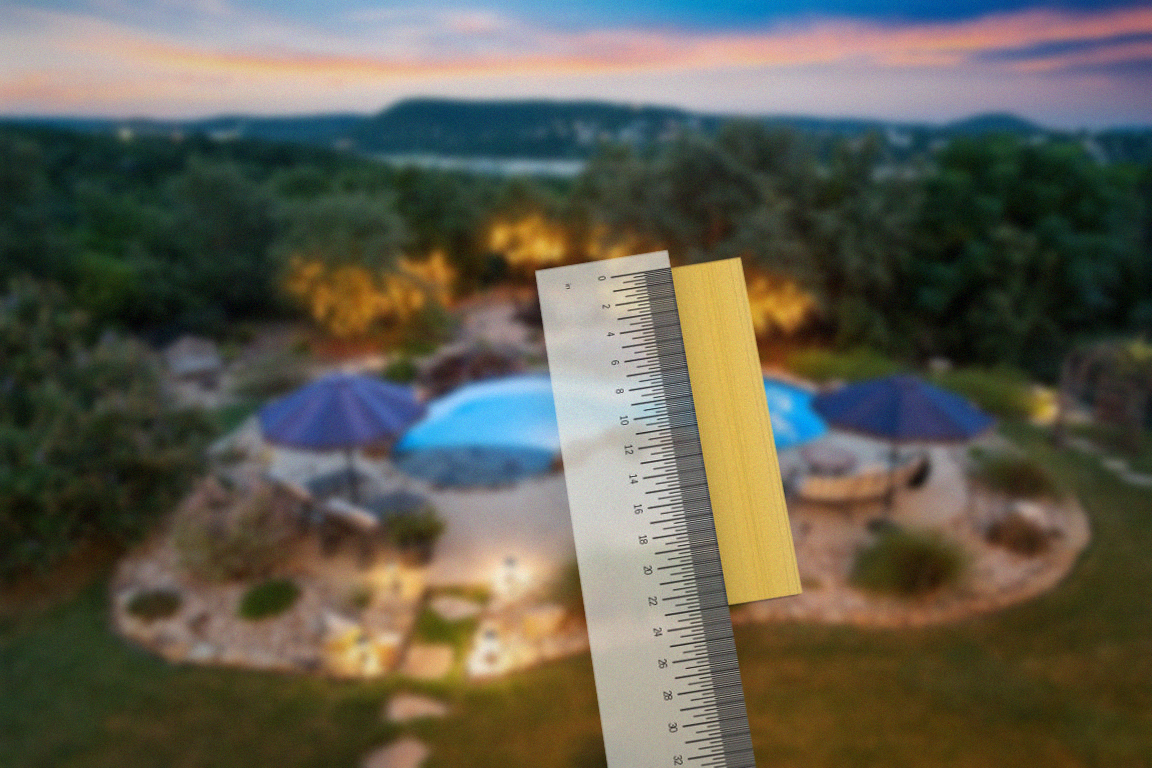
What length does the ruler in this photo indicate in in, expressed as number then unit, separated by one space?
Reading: 23 in
